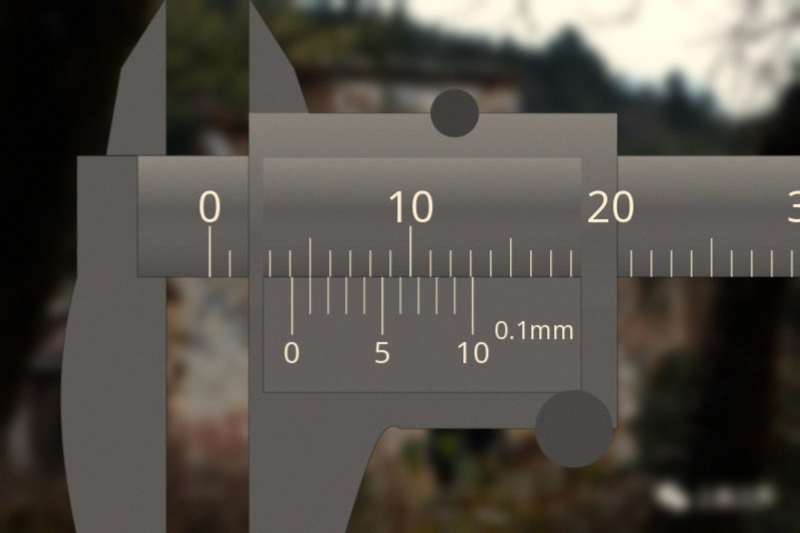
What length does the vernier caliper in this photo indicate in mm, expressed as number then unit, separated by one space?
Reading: 4.1 mm
